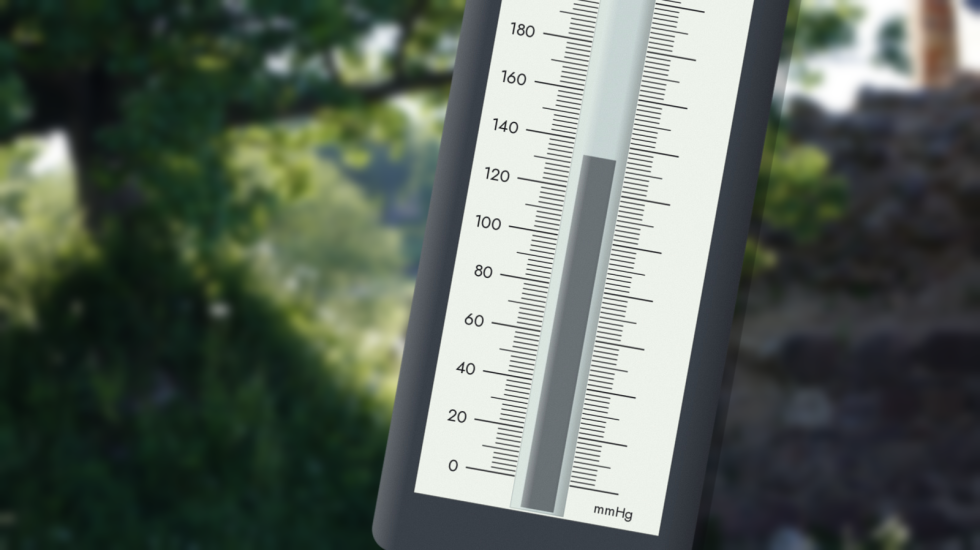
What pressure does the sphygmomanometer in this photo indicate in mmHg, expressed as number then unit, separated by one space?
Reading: 134 mmHg
